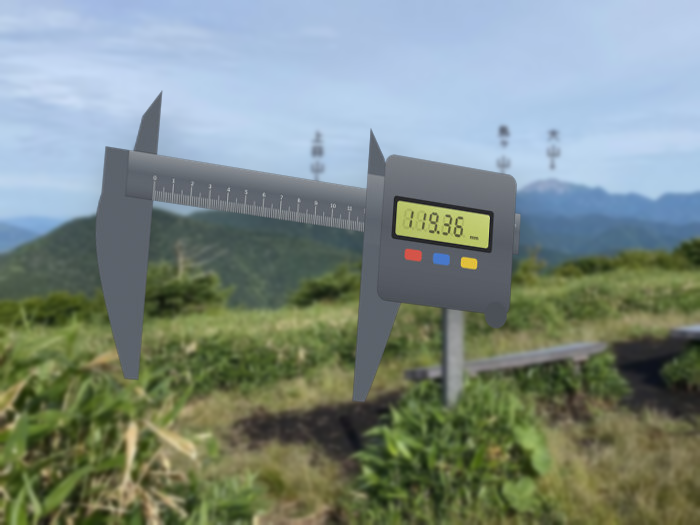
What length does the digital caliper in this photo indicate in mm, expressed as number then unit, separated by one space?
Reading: 119.36 mm
